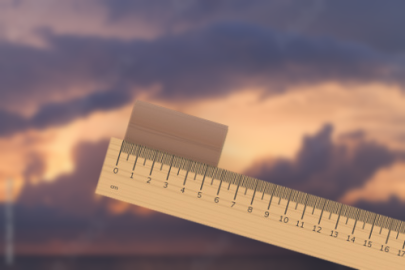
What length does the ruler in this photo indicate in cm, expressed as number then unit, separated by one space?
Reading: 5.5 cm
